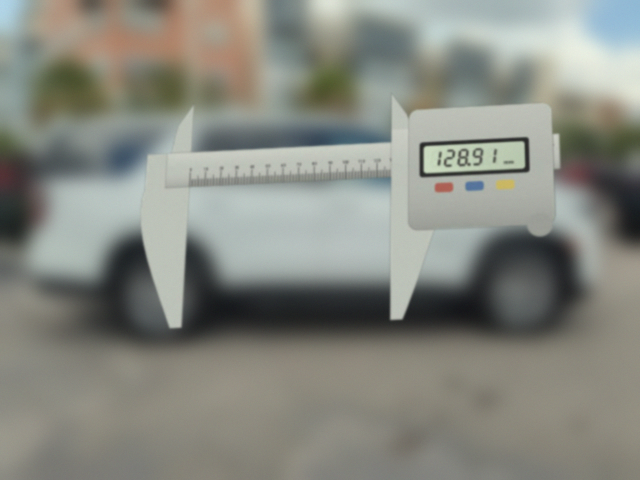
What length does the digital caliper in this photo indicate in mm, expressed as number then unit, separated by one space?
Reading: 128.91 mm
